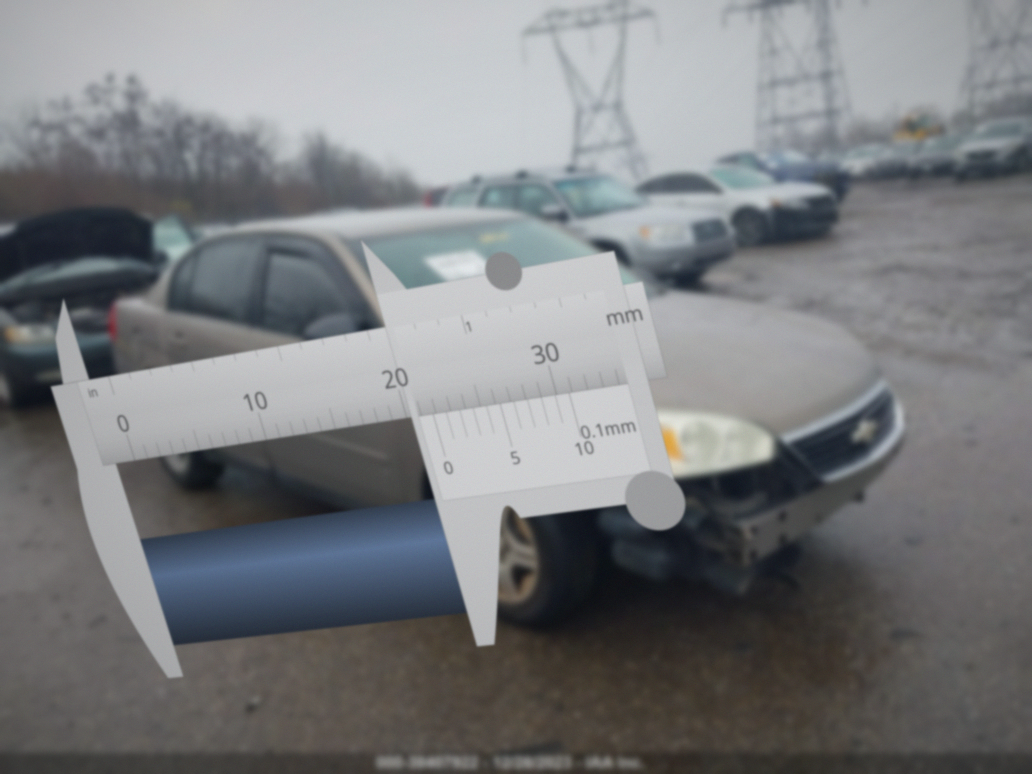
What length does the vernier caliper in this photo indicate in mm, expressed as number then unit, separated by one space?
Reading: 21.8 mm
